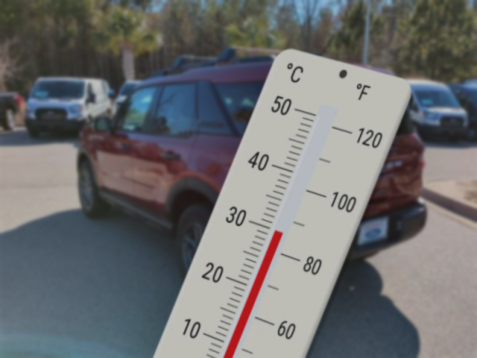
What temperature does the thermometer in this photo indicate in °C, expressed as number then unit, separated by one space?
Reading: 30 °C
